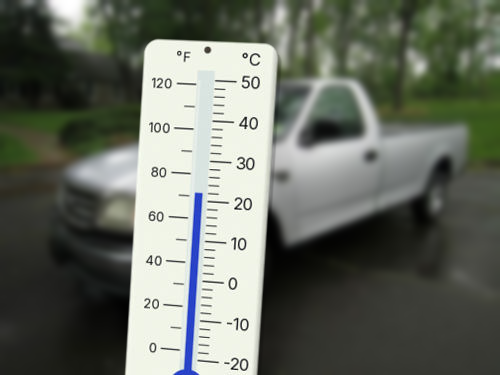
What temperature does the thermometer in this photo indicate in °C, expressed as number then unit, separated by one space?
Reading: 22 °C
